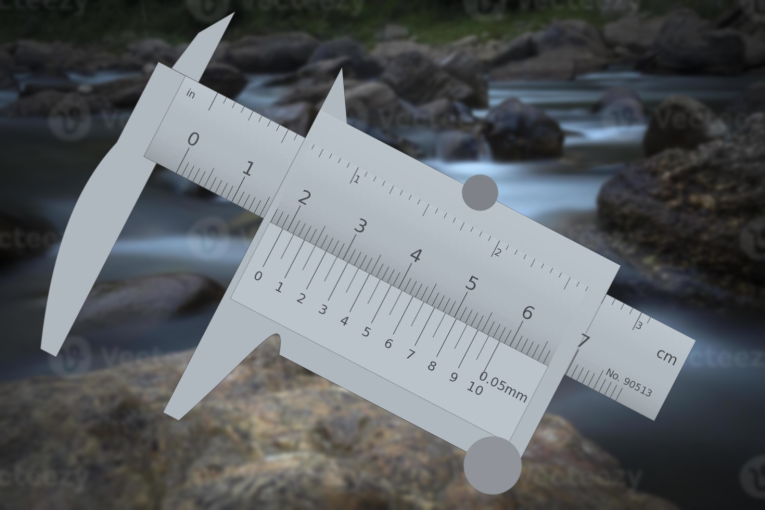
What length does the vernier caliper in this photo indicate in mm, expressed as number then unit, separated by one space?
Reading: 19.2 mm
